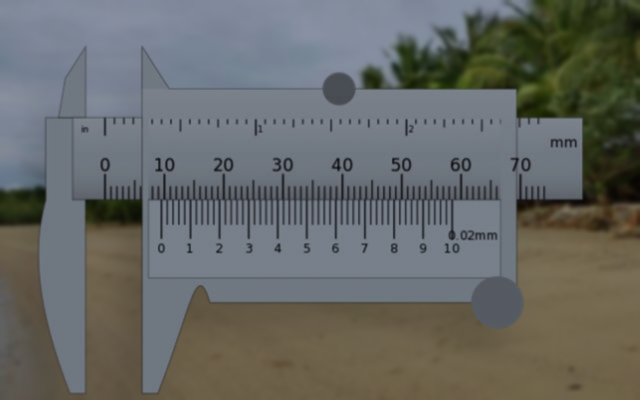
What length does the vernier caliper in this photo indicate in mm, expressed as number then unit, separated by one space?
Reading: 9.5 mm
